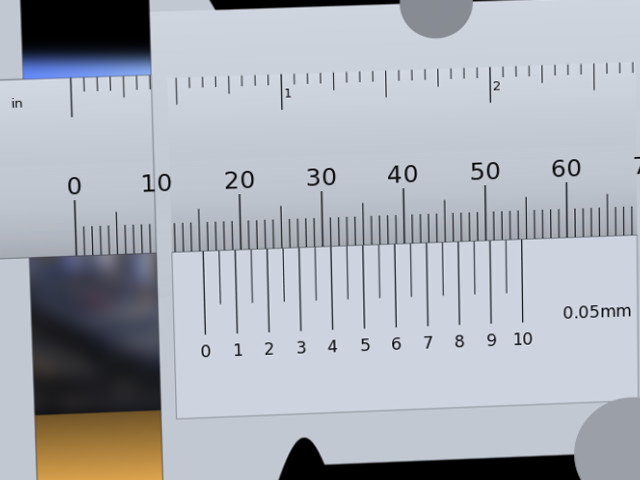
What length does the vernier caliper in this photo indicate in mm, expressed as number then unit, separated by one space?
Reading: 15.4 mm
